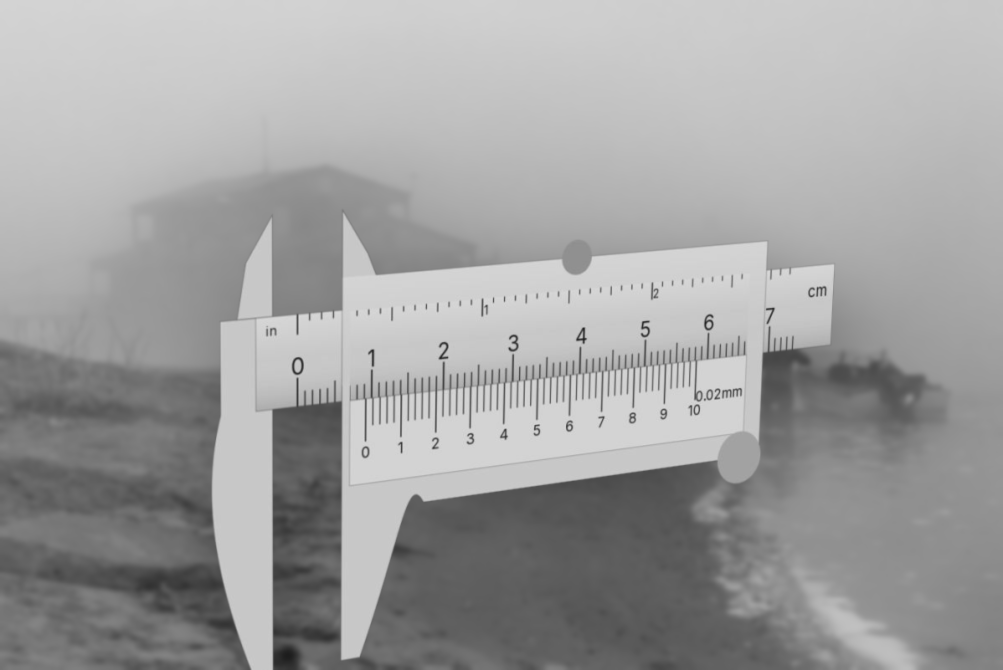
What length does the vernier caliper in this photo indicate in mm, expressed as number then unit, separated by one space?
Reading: 9.2 mm
